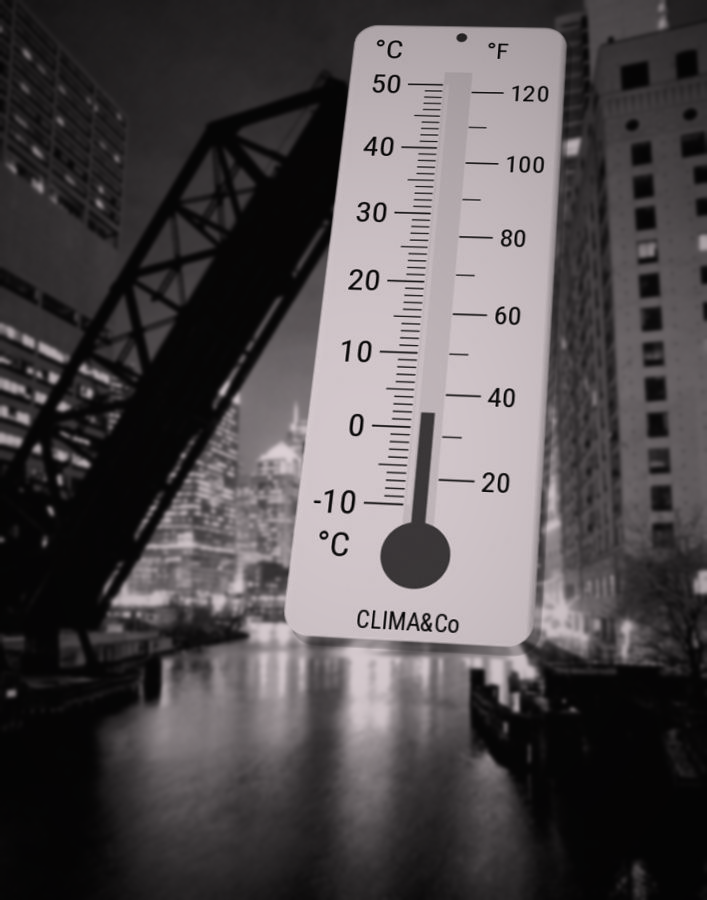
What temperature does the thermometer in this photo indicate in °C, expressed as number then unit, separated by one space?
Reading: 2 °C
